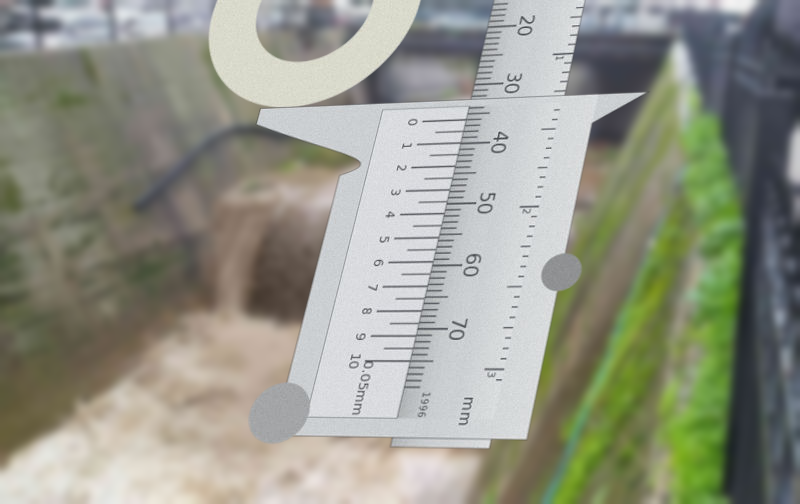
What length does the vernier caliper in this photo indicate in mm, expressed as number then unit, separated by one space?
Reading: 36.0 mm
